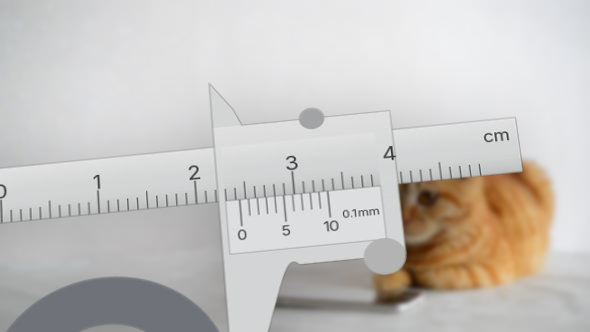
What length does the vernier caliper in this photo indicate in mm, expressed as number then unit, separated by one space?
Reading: 24.4 mm
